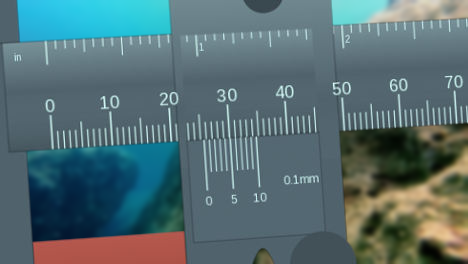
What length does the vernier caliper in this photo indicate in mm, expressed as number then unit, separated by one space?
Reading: 25.6 mm
